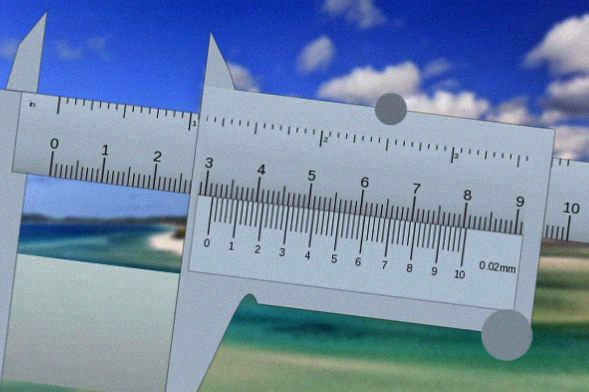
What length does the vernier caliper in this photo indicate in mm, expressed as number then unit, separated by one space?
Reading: 31.5 mm
